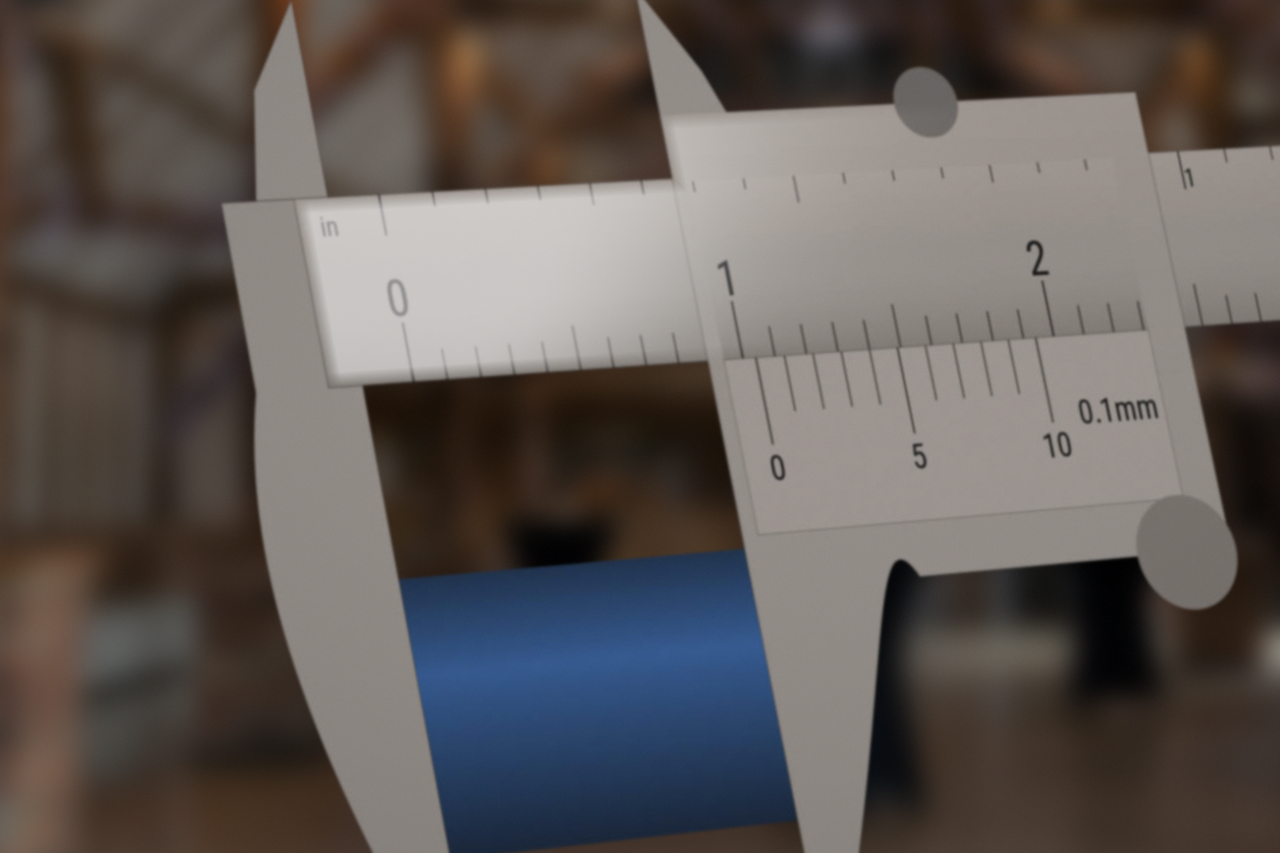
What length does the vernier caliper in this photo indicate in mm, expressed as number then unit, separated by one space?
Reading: 10.4 mm
